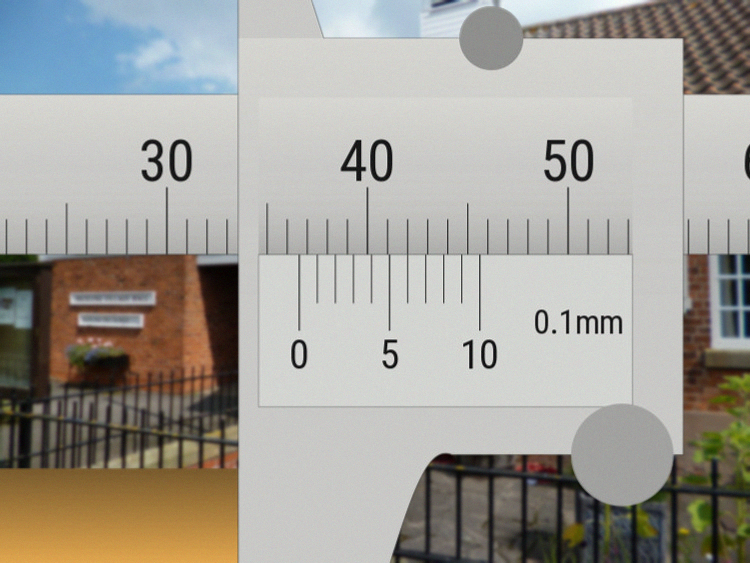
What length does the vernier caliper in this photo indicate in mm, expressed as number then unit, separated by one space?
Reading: 36.6 mm
